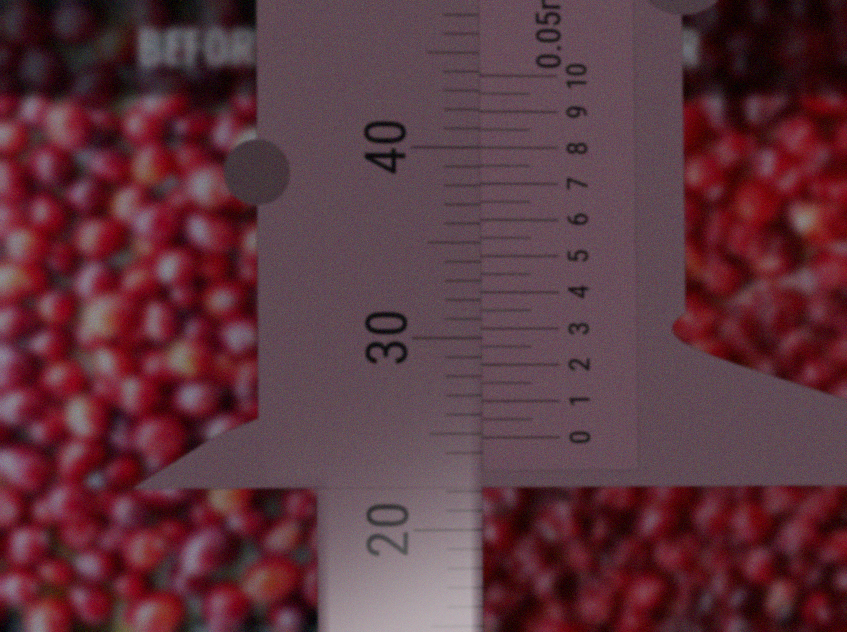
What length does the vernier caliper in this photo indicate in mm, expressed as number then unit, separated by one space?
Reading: 24.8 mm
